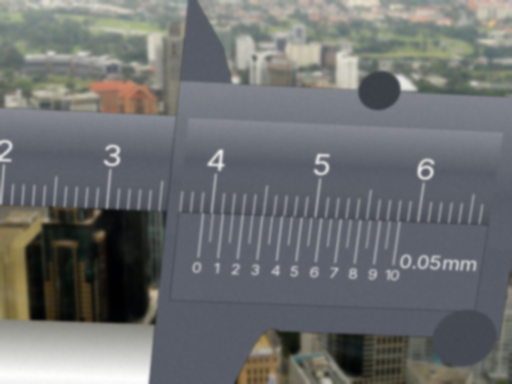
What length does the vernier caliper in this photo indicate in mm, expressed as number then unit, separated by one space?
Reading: 39.2 mm
